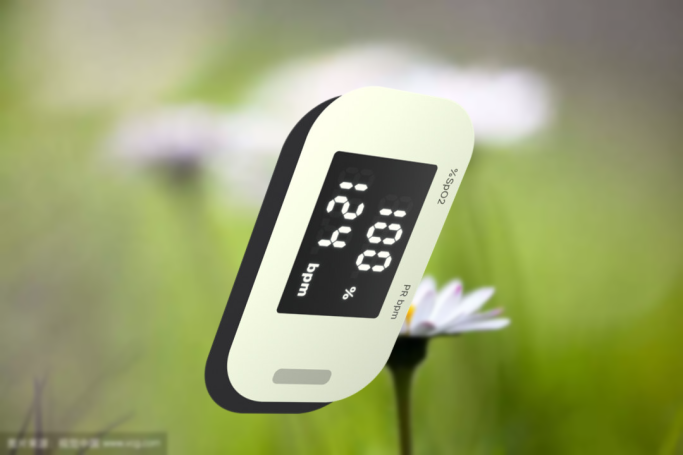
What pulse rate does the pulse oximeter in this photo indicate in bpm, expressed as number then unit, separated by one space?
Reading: 124 bpm
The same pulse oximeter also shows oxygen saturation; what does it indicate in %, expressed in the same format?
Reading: 100 %
